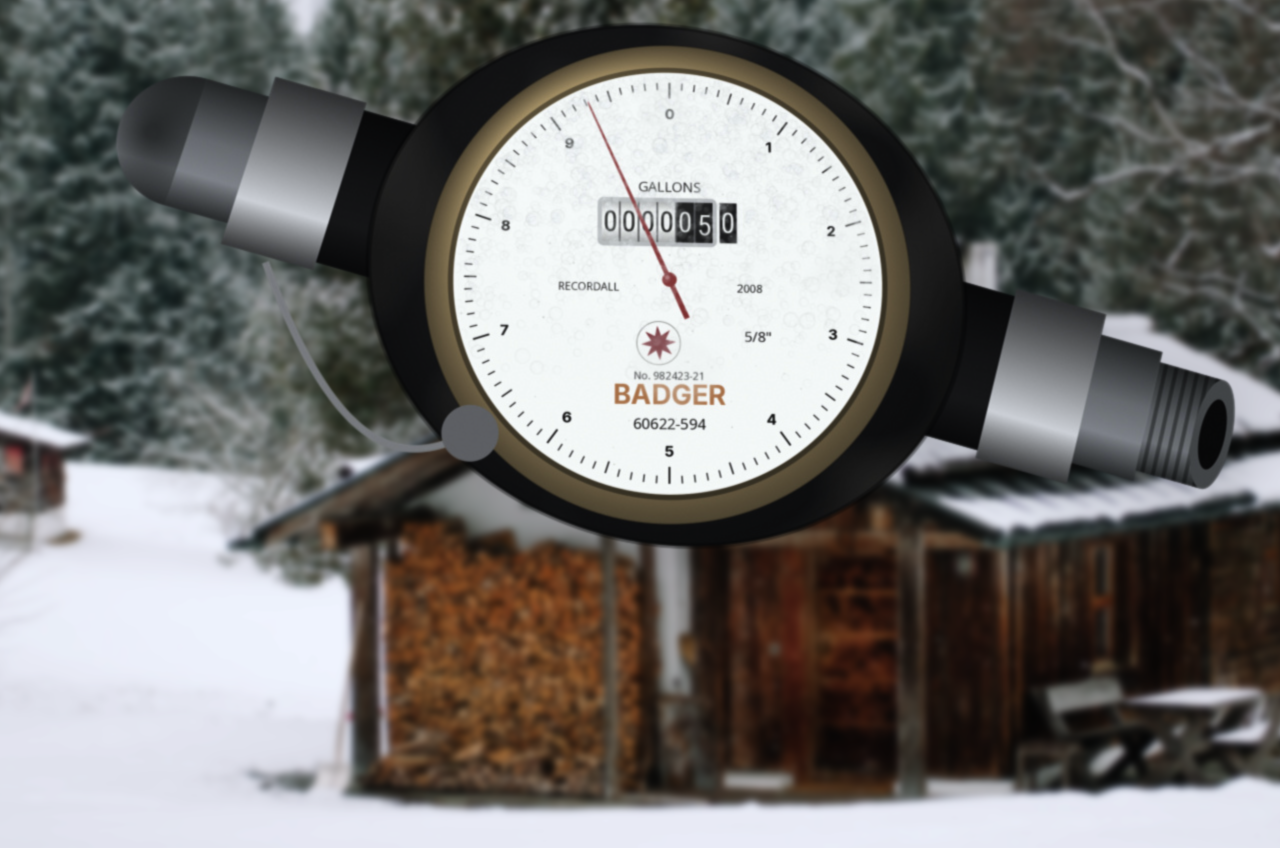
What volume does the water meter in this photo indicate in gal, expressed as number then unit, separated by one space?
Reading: 49.3 gal
